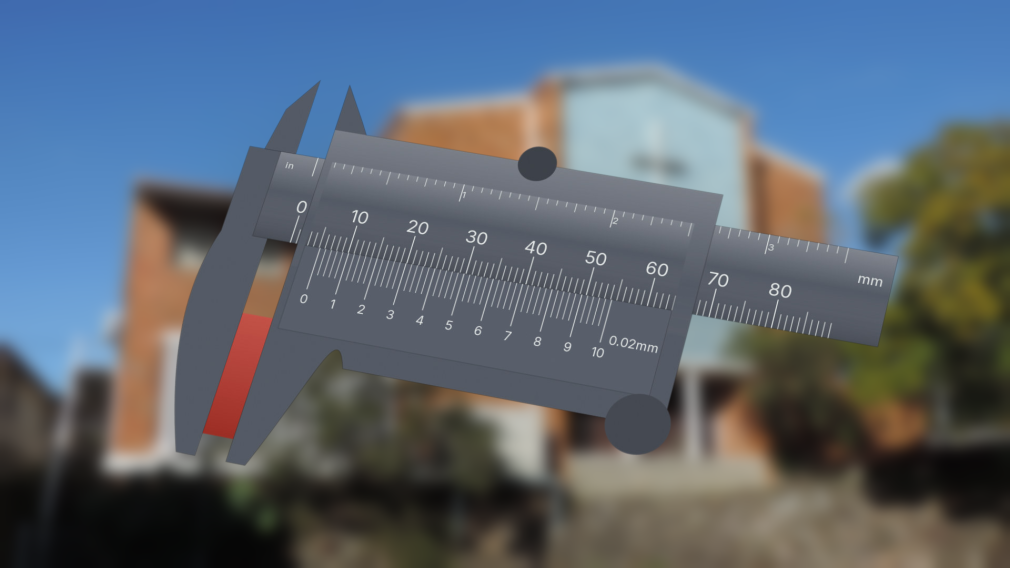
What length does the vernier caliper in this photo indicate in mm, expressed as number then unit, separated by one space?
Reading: 5.2 mm
